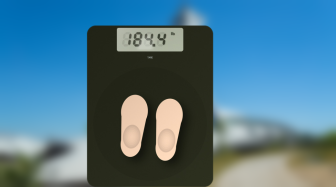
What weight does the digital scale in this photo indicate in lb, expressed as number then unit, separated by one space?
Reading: 184.4 lb
